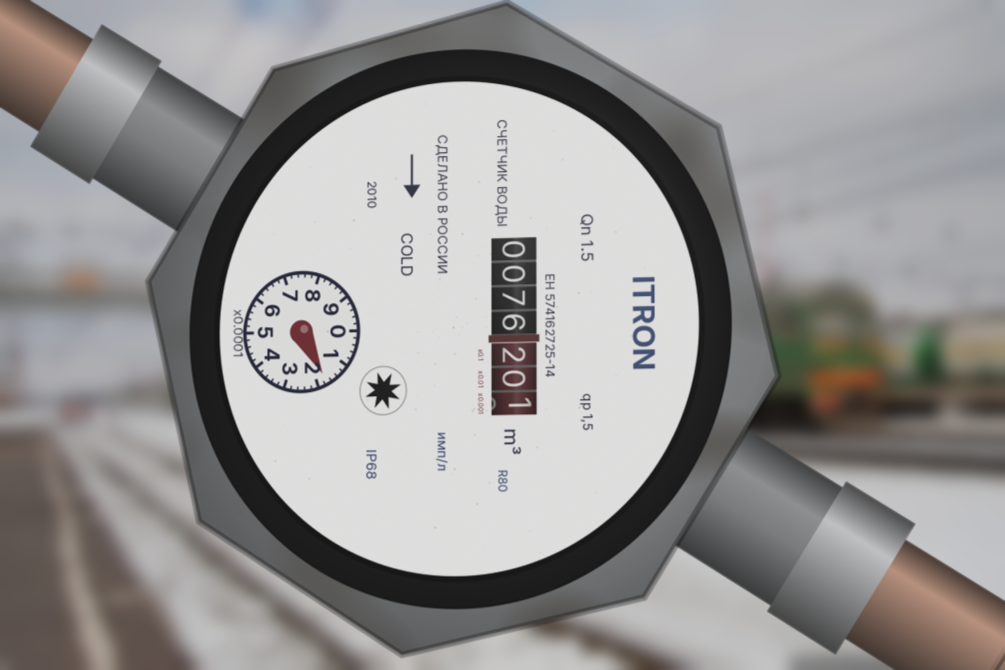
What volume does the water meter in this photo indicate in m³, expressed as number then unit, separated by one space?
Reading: 76.2011 m³
